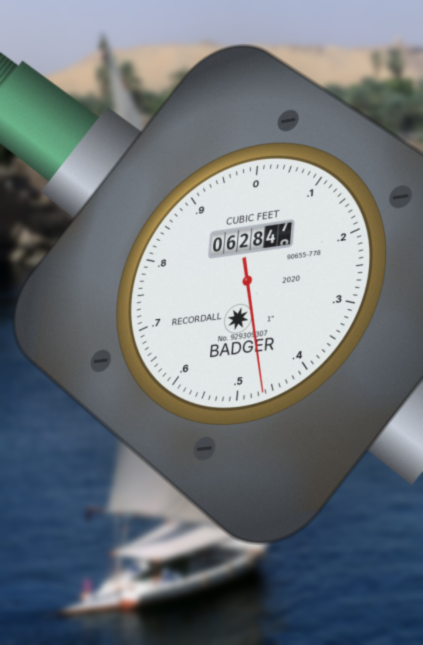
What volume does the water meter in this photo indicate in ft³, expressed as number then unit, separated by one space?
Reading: 62847.46 ft³
